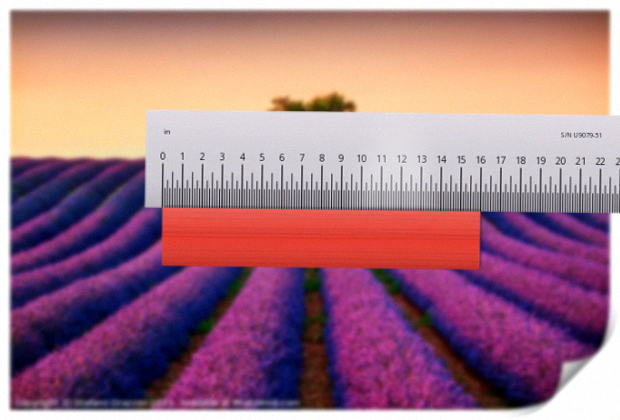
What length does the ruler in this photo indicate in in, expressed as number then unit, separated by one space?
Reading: 16 in
